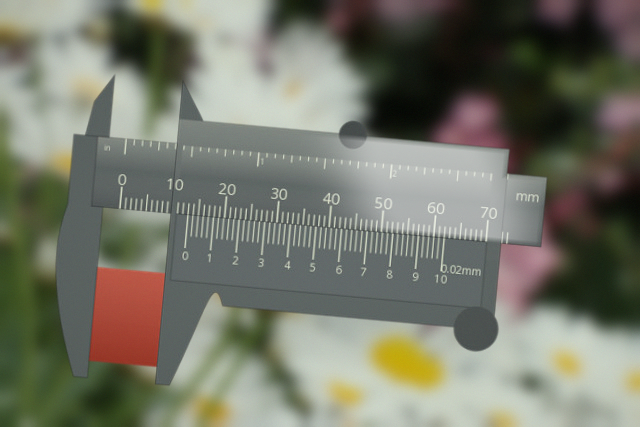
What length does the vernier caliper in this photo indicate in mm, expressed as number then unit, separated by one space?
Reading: 13.0 mm
